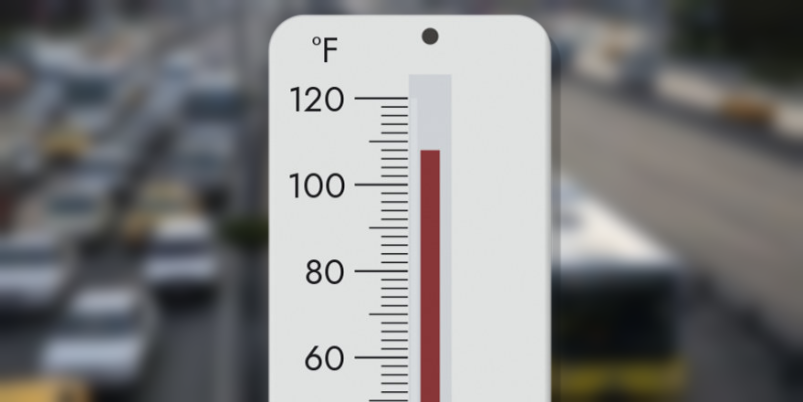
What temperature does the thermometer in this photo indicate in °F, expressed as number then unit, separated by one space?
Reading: 108 °F
